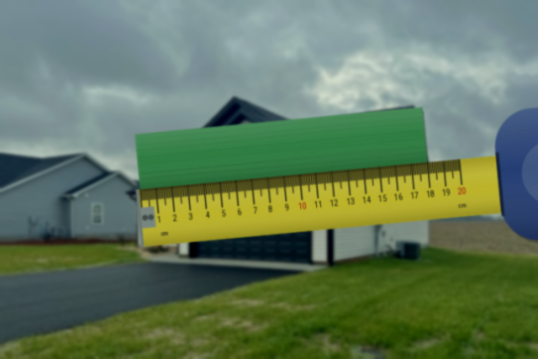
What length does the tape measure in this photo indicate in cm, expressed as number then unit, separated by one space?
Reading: 18 cm
